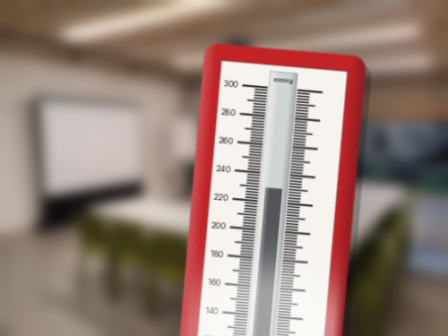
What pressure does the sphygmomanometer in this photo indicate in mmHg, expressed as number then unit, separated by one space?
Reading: 230 mmHg
